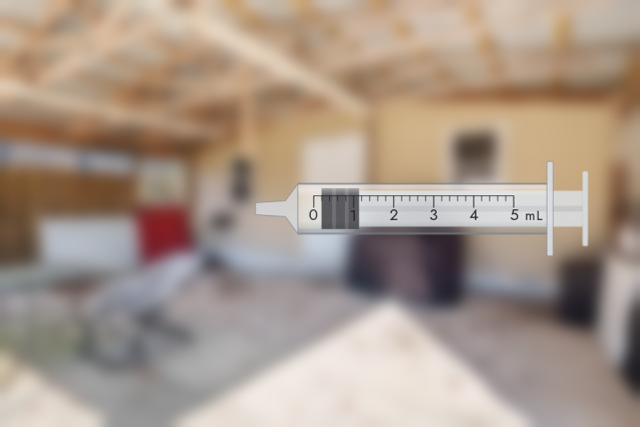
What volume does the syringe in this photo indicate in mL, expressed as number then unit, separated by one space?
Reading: 0.2 mL
